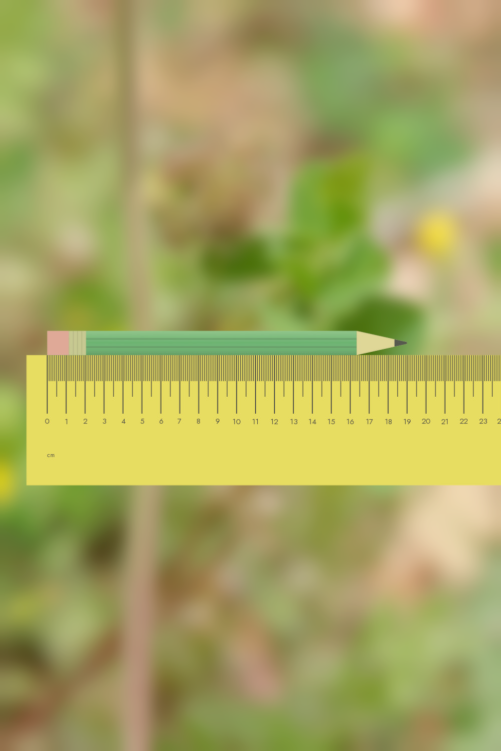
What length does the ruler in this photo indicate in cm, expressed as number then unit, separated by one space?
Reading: 19 cm
